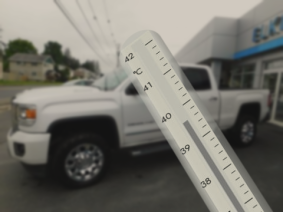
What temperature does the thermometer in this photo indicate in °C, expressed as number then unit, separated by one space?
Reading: 39.6 °C
